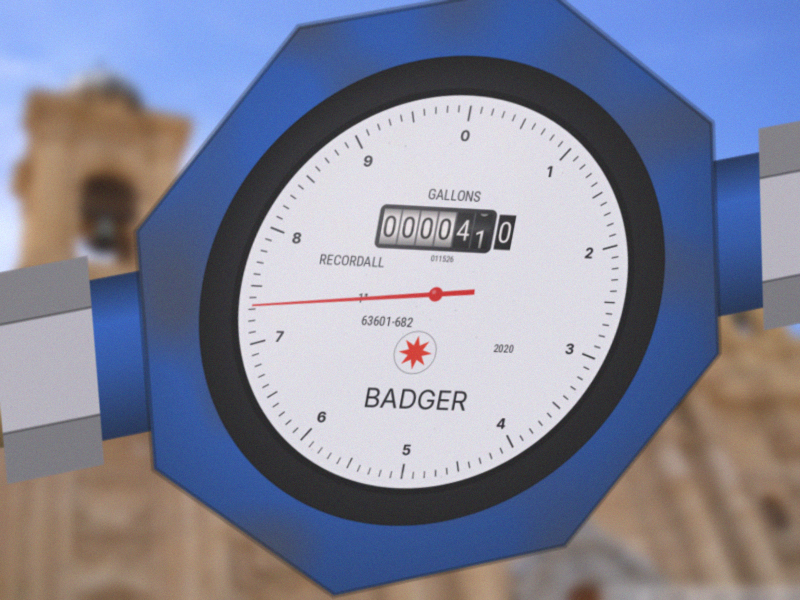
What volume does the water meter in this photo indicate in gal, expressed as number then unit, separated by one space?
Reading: 407.3 gal
